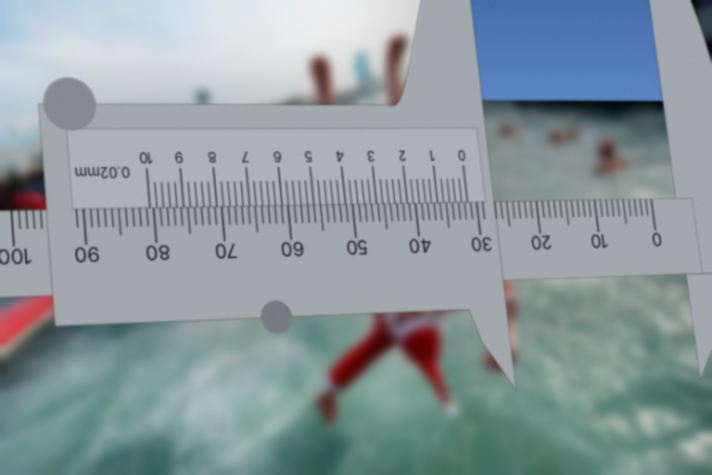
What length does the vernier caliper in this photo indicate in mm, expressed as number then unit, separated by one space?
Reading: 31.5 mm
